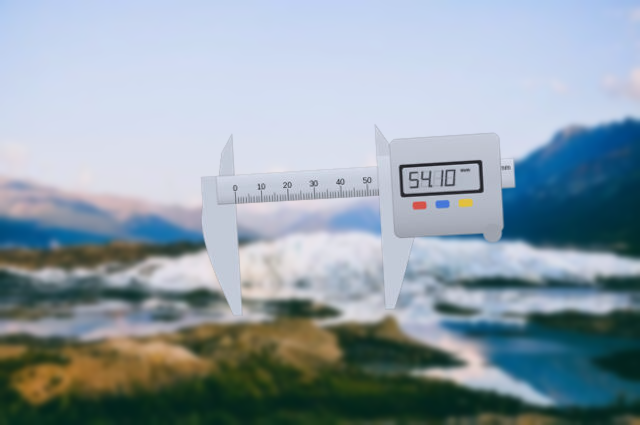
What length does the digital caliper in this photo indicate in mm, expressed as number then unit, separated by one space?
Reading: 54.10 mm
